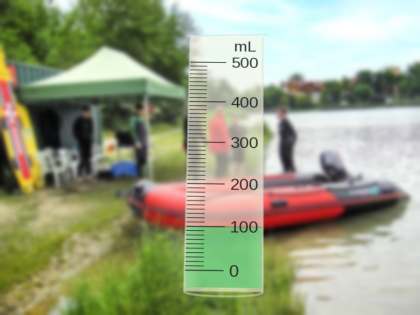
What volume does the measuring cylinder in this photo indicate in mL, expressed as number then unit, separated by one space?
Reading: 100 mL
